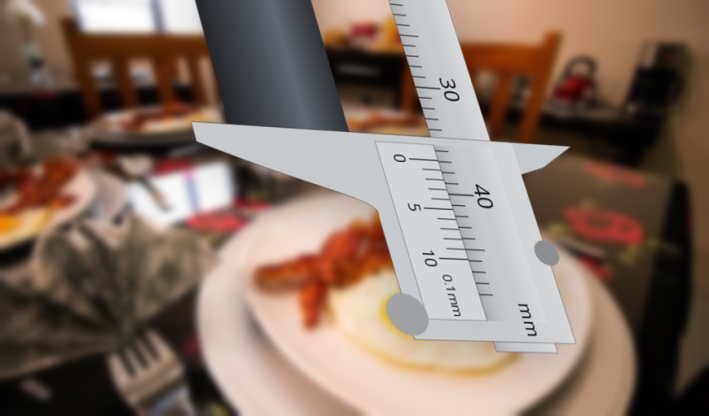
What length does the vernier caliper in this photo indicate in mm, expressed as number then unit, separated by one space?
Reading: 36.9 mm
